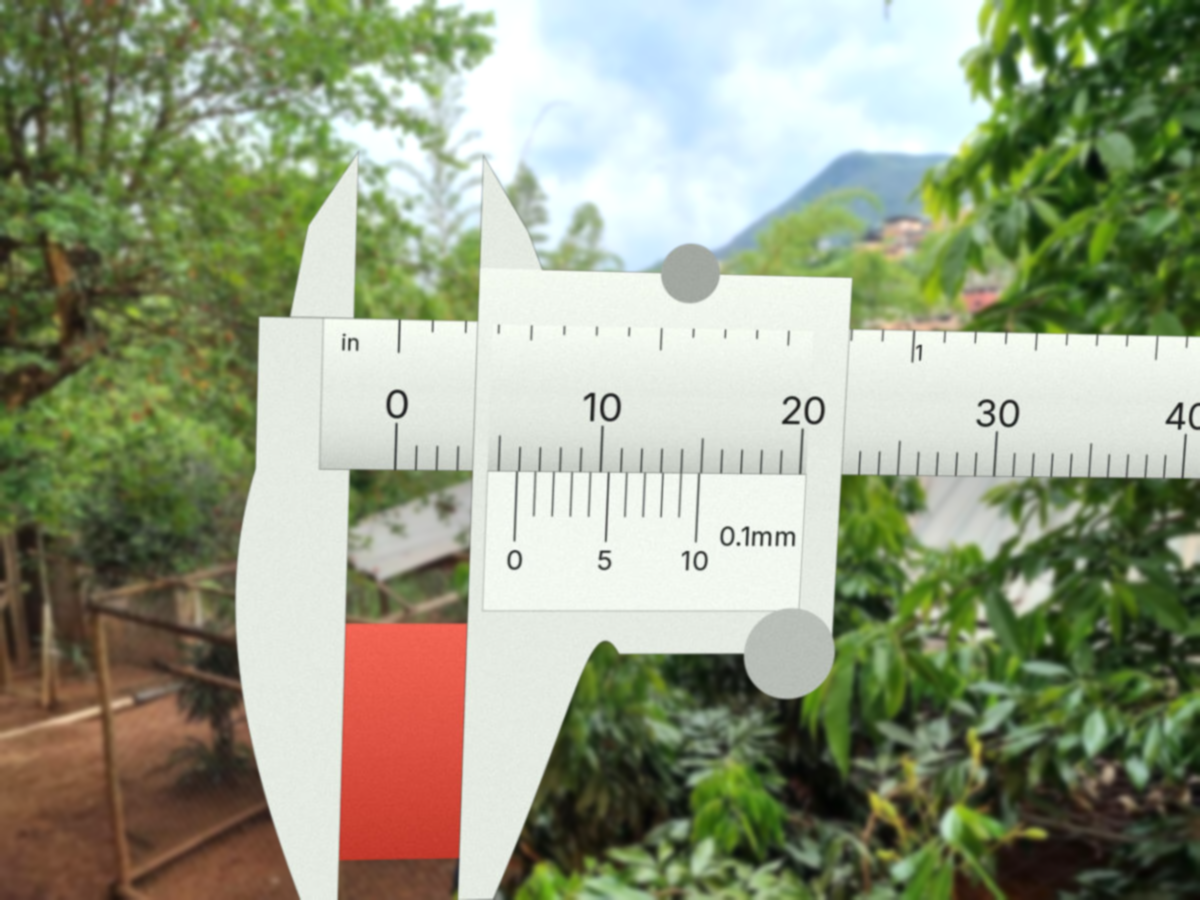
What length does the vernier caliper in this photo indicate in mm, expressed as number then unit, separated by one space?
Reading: 5.9 mm
